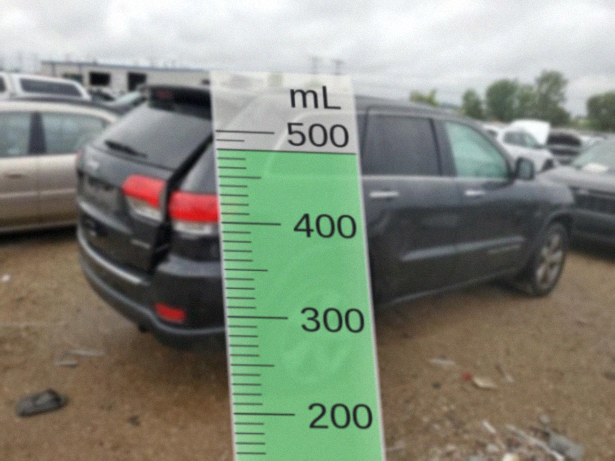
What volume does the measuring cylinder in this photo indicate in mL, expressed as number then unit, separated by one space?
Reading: 480 mL
